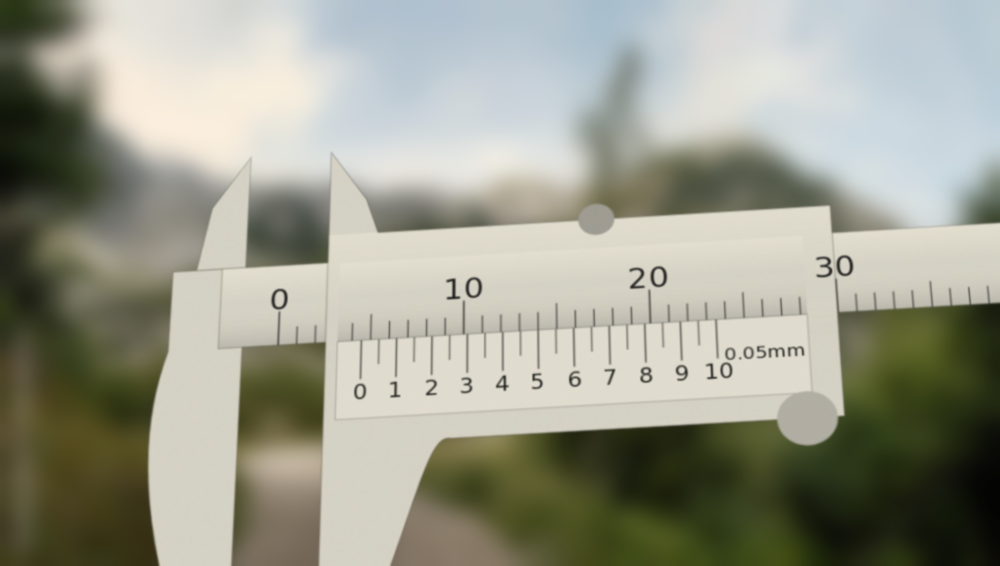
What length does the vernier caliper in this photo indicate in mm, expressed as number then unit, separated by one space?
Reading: 4.5 mm
